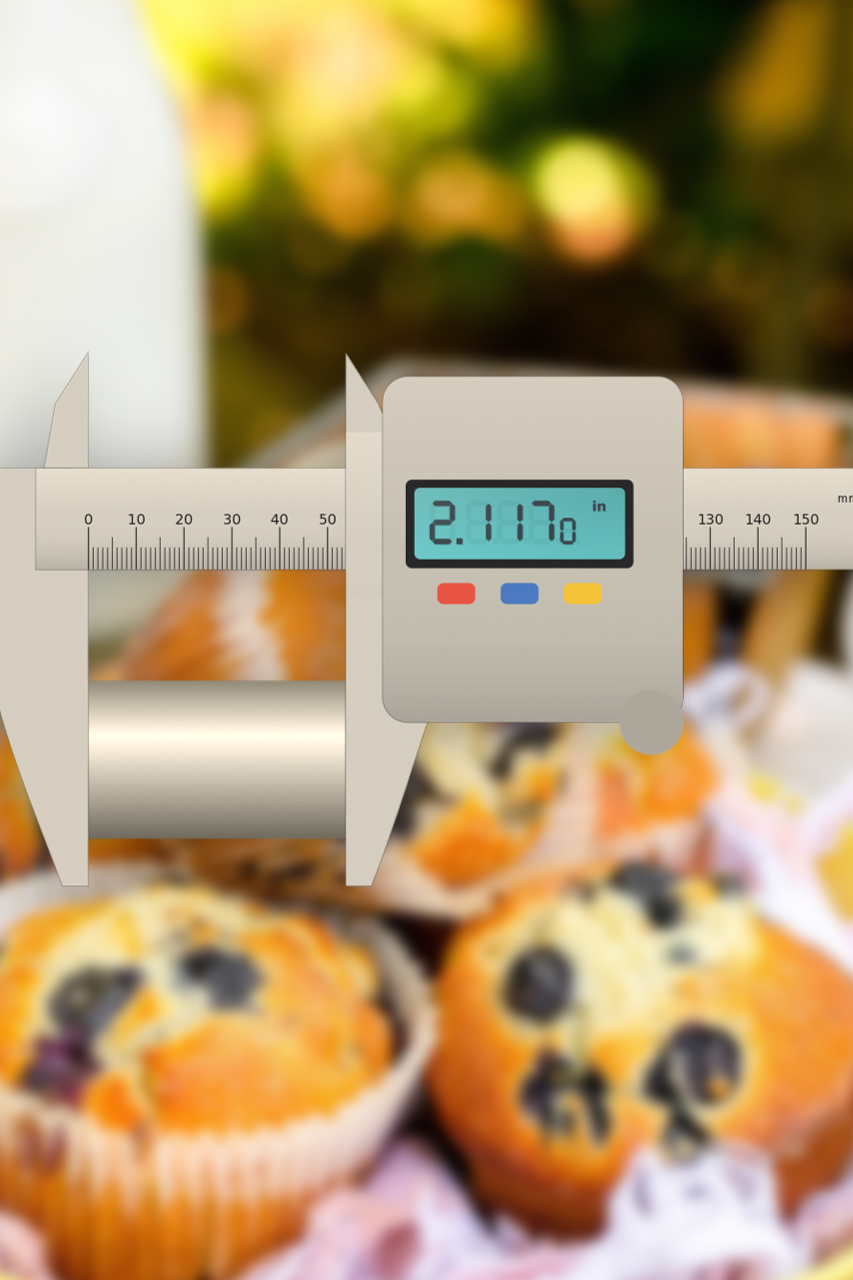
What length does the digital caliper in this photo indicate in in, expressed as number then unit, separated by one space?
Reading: 2.1170 in
